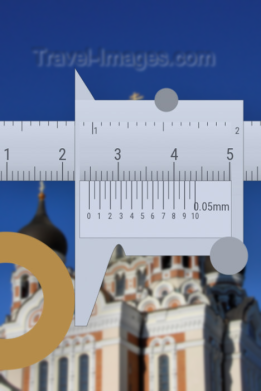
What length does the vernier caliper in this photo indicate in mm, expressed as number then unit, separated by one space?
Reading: 24.8 mm
